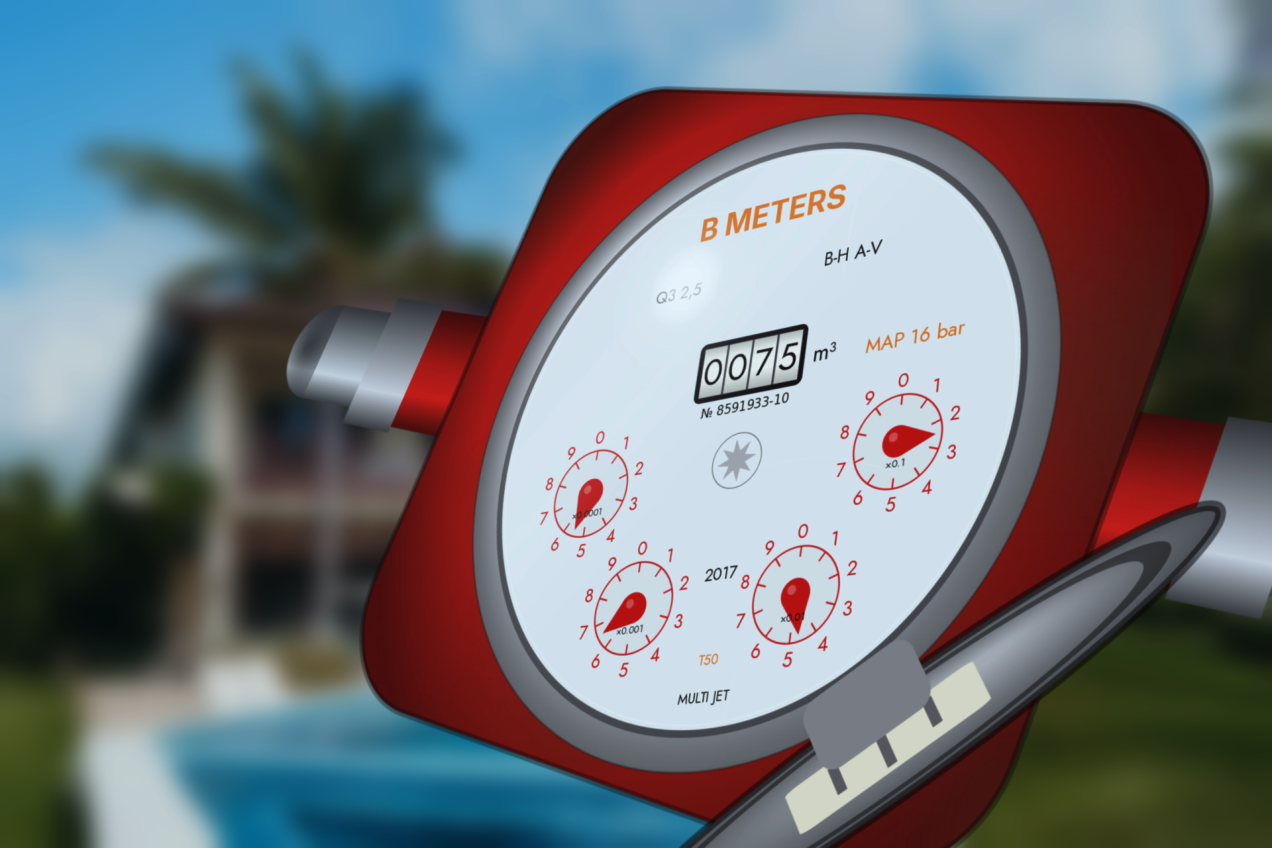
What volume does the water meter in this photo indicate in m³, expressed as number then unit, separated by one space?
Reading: 75.2465 m³
